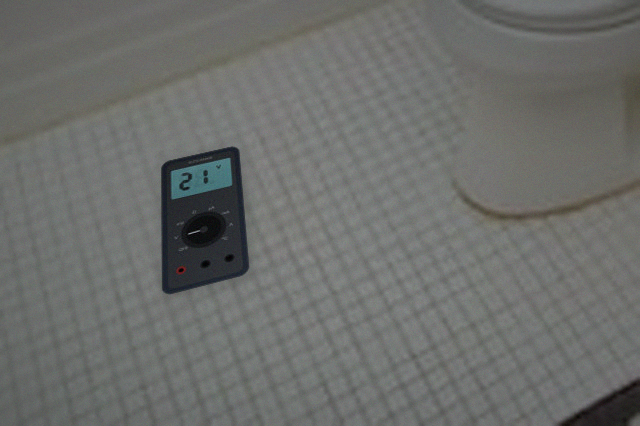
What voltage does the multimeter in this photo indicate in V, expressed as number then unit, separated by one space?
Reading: 21 V
